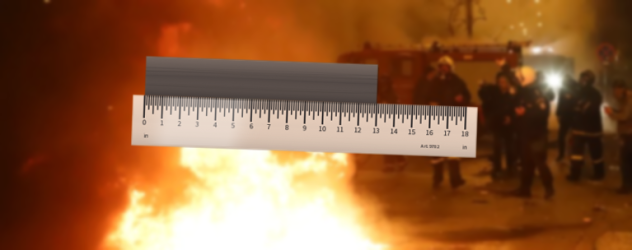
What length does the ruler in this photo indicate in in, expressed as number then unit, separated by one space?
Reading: 13 in
